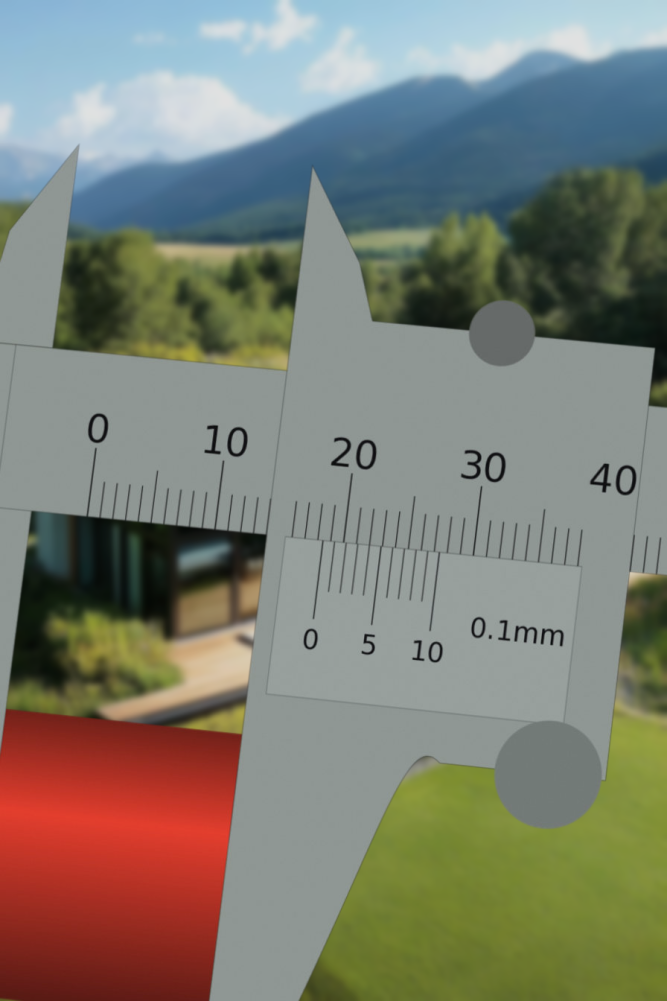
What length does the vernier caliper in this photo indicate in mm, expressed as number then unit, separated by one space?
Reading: 18.4 mm
